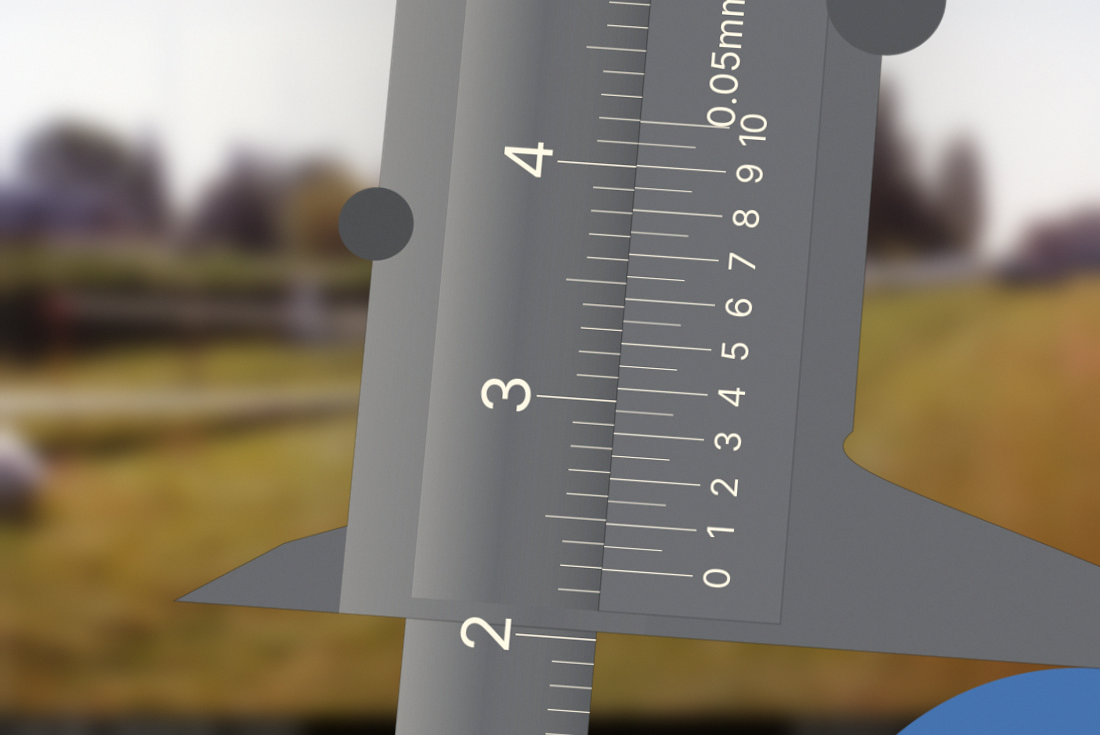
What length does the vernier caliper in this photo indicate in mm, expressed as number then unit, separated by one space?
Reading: 22.95 mm
